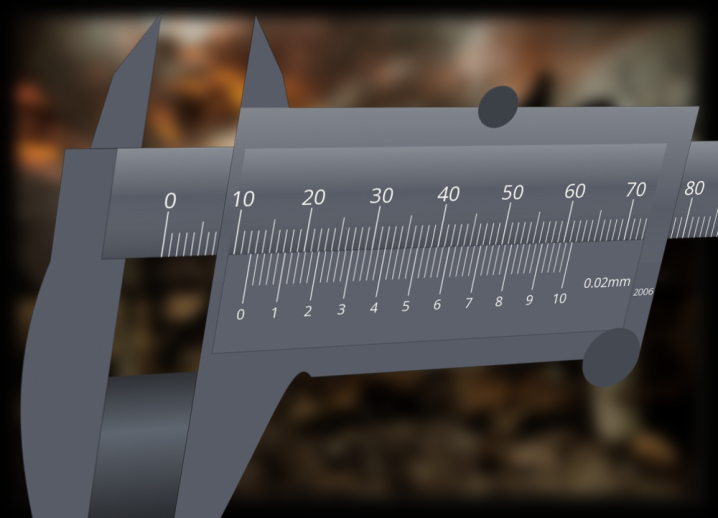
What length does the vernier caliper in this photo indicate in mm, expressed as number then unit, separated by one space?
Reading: 12.4 mm
